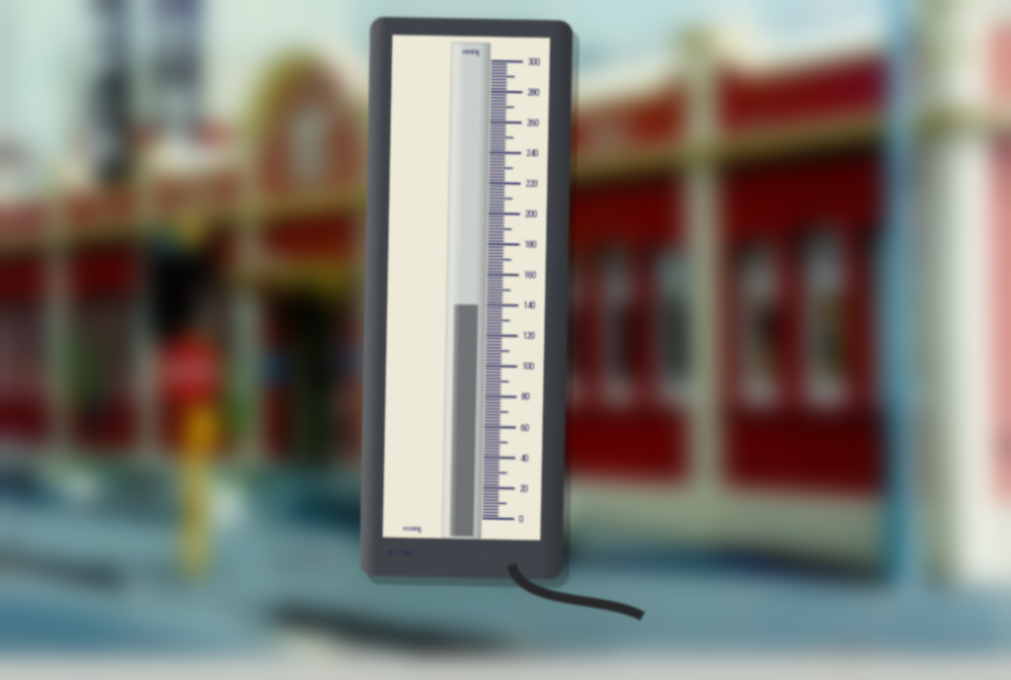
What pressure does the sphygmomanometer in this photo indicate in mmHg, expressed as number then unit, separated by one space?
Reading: 140 mmHg
